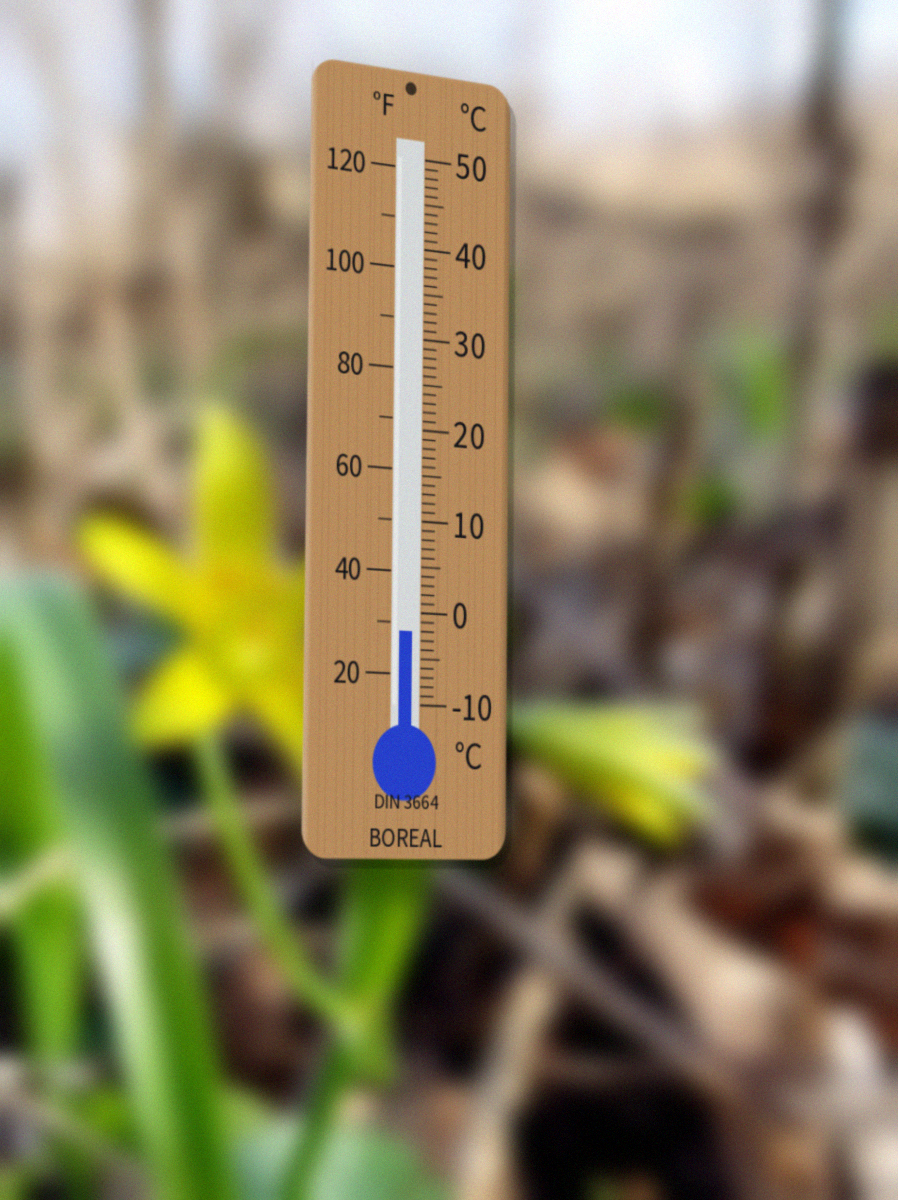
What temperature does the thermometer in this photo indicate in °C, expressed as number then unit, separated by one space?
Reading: -2 °C
